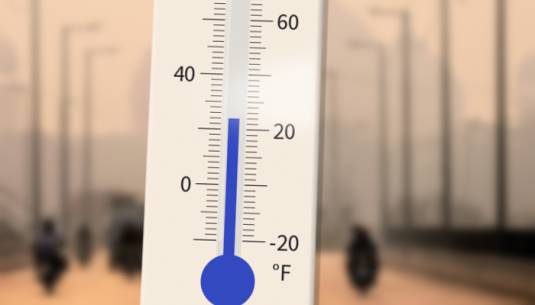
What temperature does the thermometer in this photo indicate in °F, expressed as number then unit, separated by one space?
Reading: 24 °F
